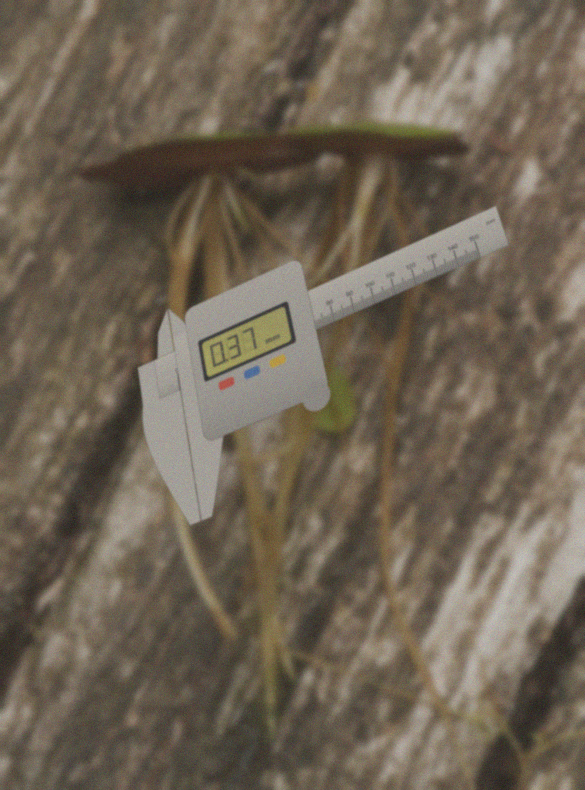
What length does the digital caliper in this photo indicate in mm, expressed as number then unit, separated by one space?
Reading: 0.37 mm
